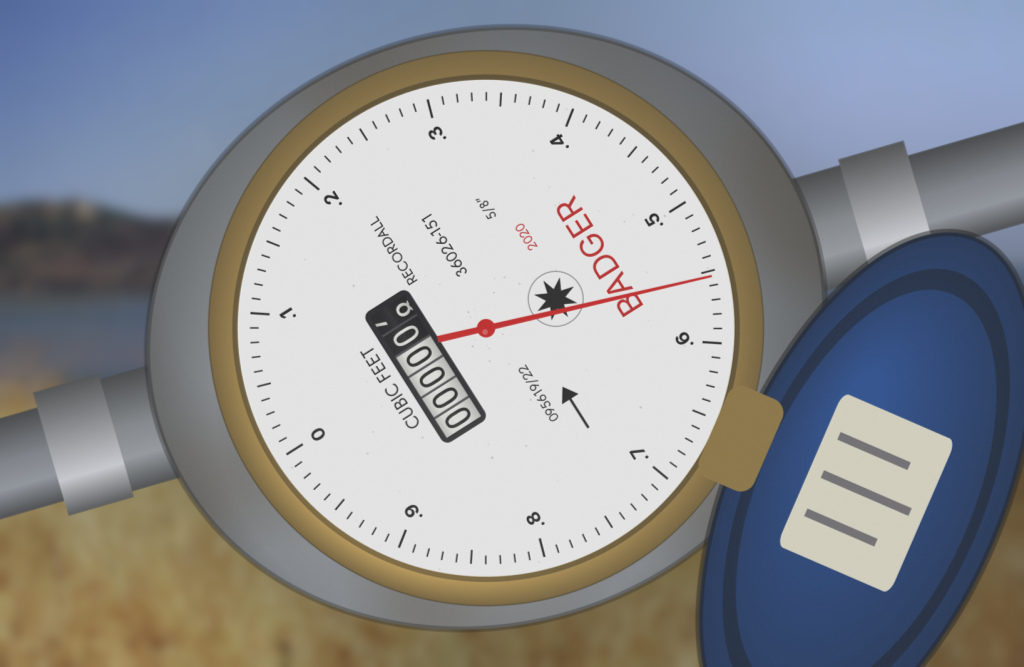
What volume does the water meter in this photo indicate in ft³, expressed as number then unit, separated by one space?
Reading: 7.55 ft³
